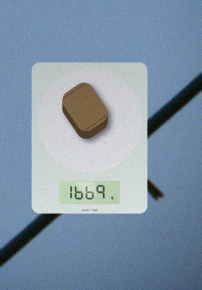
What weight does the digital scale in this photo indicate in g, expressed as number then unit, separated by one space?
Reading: 1669 g
